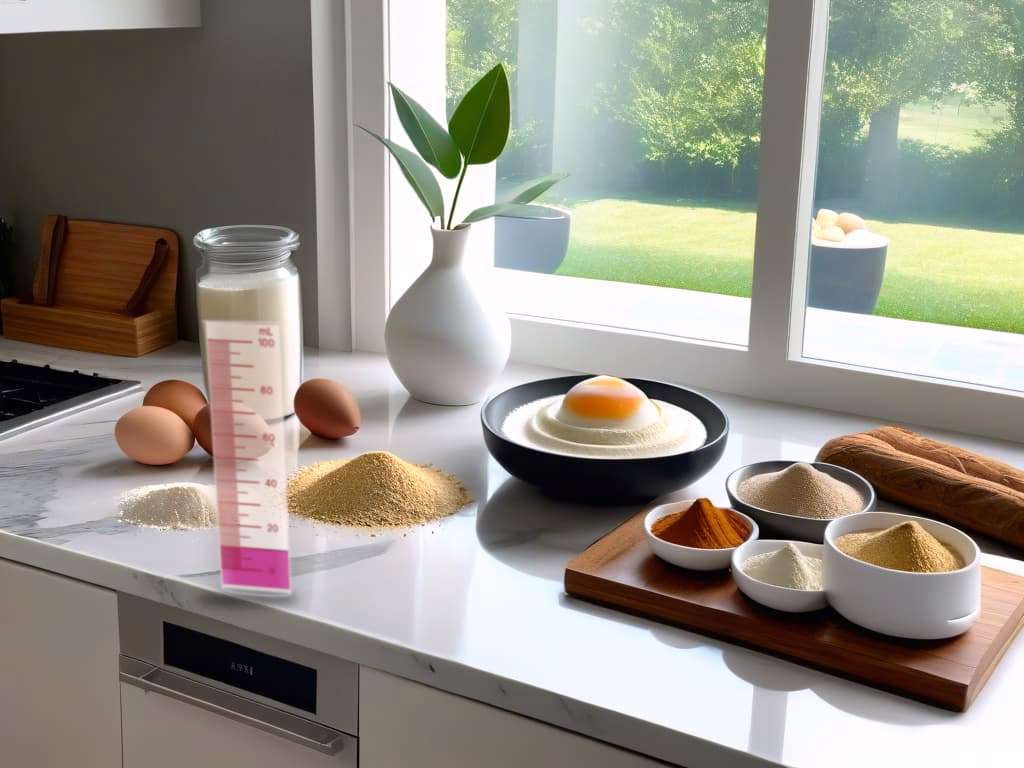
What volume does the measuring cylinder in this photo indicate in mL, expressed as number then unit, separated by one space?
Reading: 10 mL
